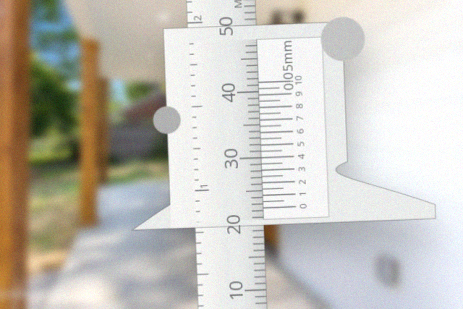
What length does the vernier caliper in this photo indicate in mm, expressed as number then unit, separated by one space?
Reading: 22.4 mm
